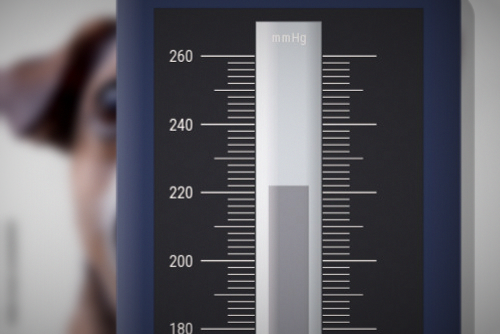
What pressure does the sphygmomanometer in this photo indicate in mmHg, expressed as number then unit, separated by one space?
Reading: 222 mmHg
